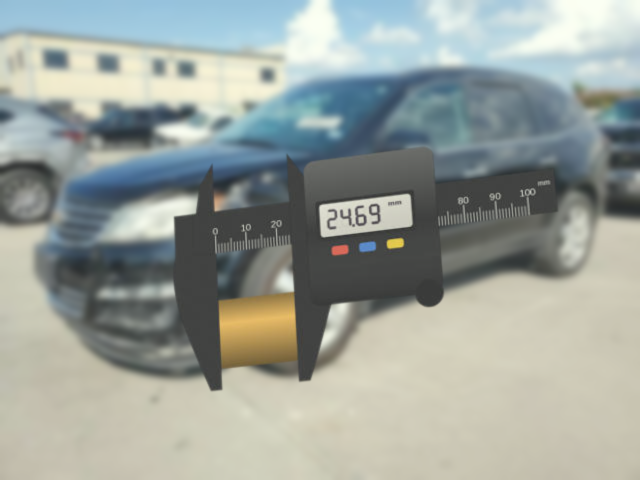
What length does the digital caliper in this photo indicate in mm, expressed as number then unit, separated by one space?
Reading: 24.69 mm
